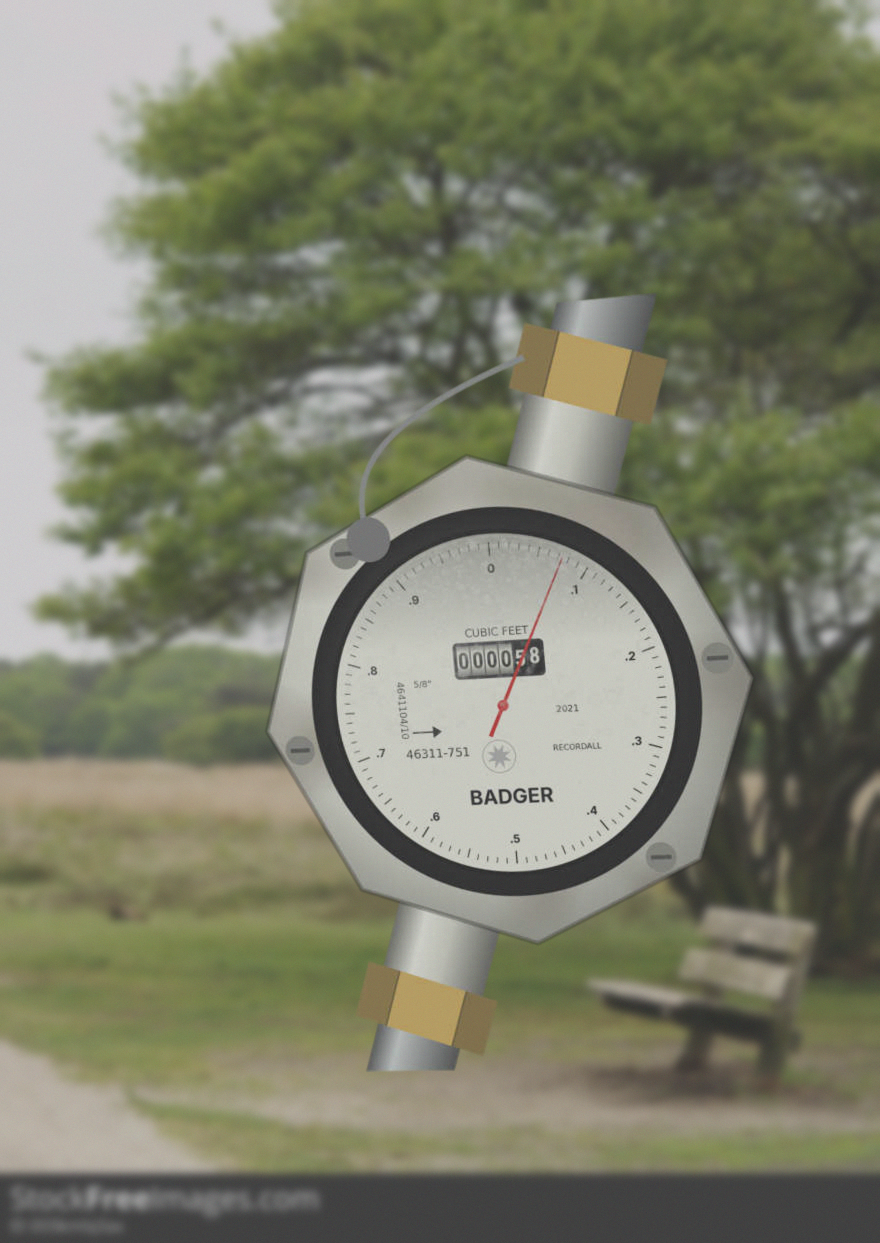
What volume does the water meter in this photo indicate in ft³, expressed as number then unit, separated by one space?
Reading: 58.07 ft³
